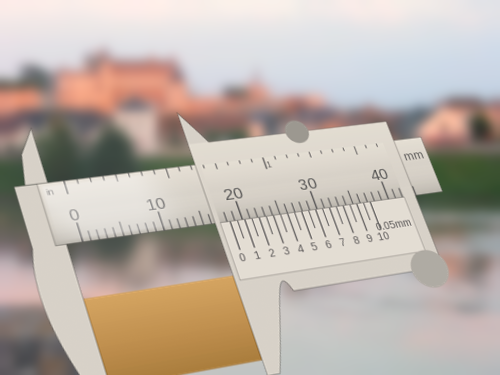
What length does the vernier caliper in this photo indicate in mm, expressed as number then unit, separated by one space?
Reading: 18.4 mm
